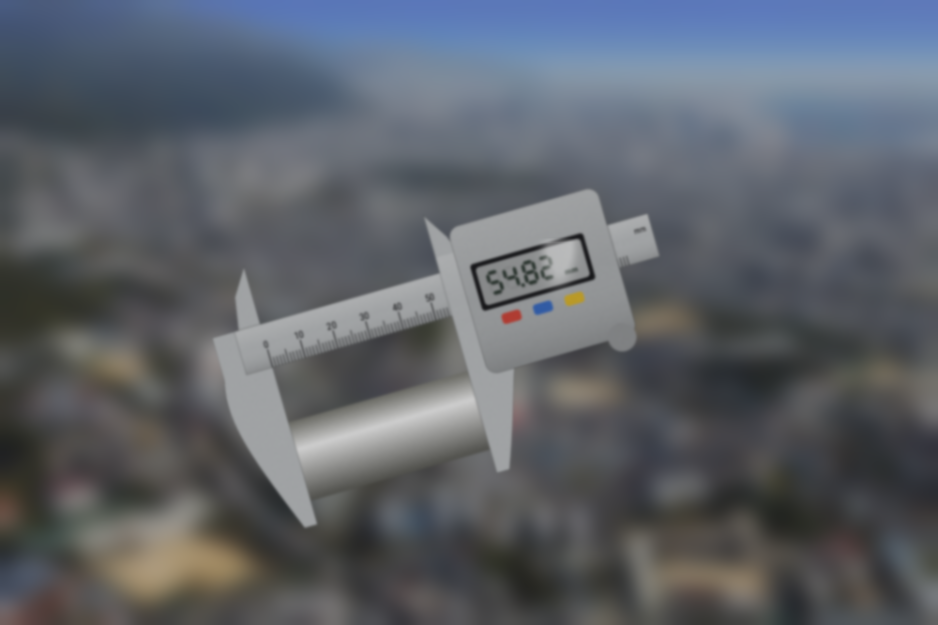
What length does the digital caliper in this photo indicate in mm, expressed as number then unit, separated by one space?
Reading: 54.82 mm
